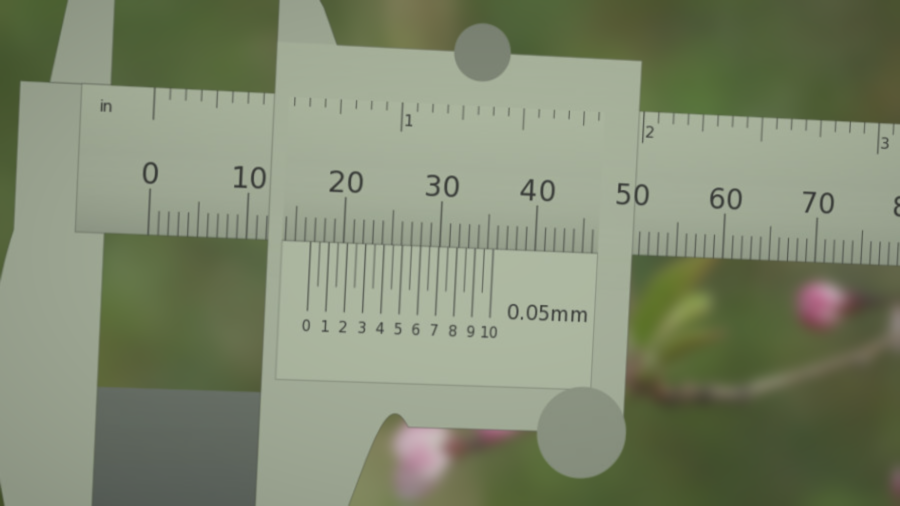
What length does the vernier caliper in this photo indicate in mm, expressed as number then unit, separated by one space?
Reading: 16.6 mm
